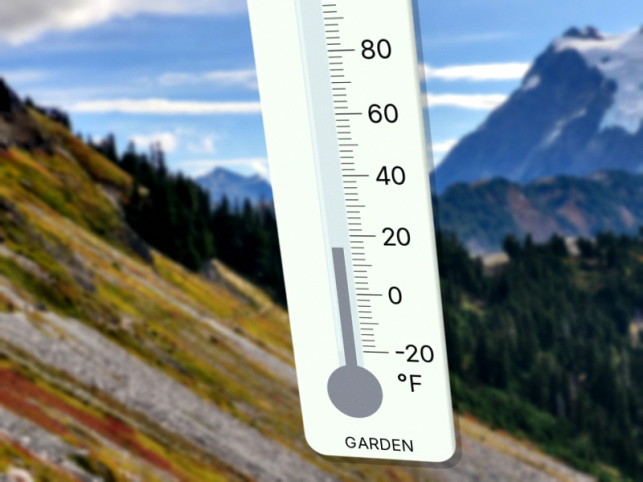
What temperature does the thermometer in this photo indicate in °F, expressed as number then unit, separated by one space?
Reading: 16 °F
